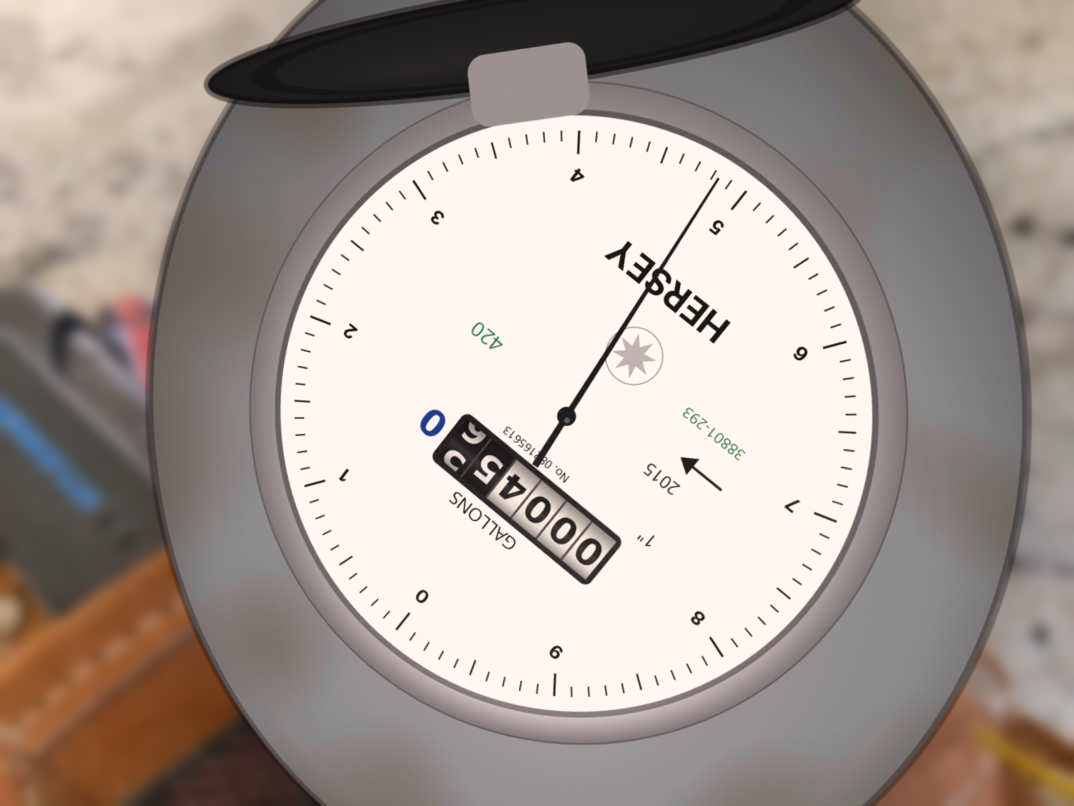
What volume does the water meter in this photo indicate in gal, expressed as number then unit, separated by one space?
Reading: 4554.8 gal
